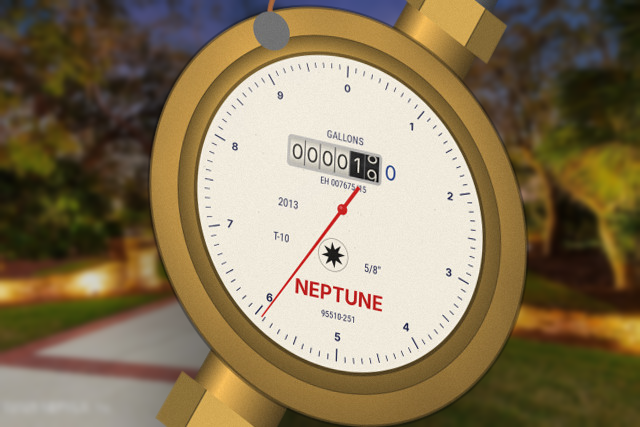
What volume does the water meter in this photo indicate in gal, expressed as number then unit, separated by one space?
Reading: 185.9 gal
